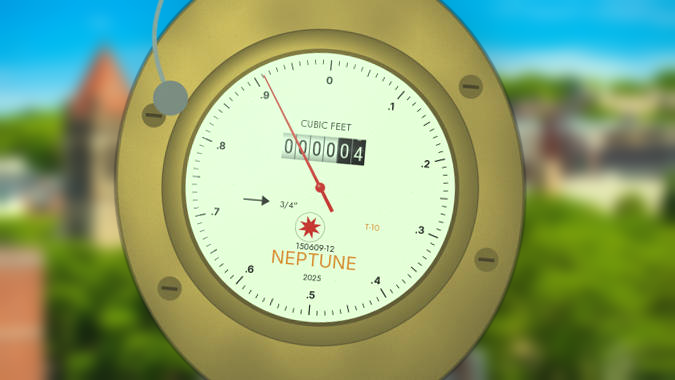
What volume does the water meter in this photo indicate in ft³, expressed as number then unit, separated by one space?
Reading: 3.91 ft³
